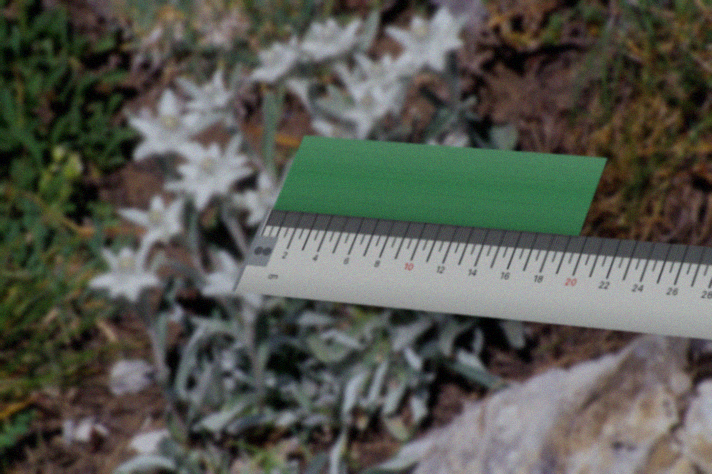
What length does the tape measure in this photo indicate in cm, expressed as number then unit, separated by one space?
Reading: 19.5 cm
